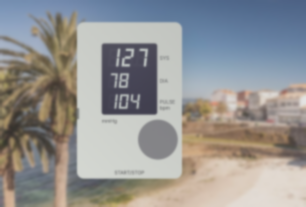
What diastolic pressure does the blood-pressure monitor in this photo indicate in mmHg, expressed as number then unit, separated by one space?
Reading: 78 mmHg
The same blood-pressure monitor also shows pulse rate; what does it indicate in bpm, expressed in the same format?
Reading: 104 bpm
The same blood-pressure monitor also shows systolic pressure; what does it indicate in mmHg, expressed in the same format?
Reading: 127 mmHg
